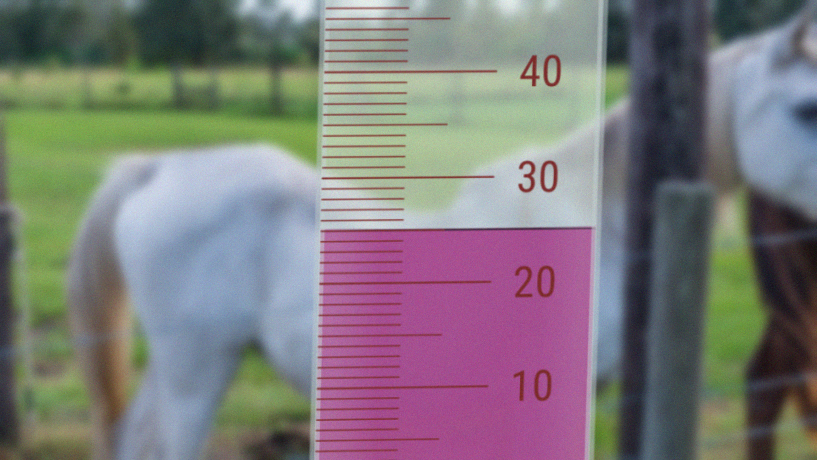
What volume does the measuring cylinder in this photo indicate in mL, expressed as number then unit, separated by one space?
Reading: 25 mL
